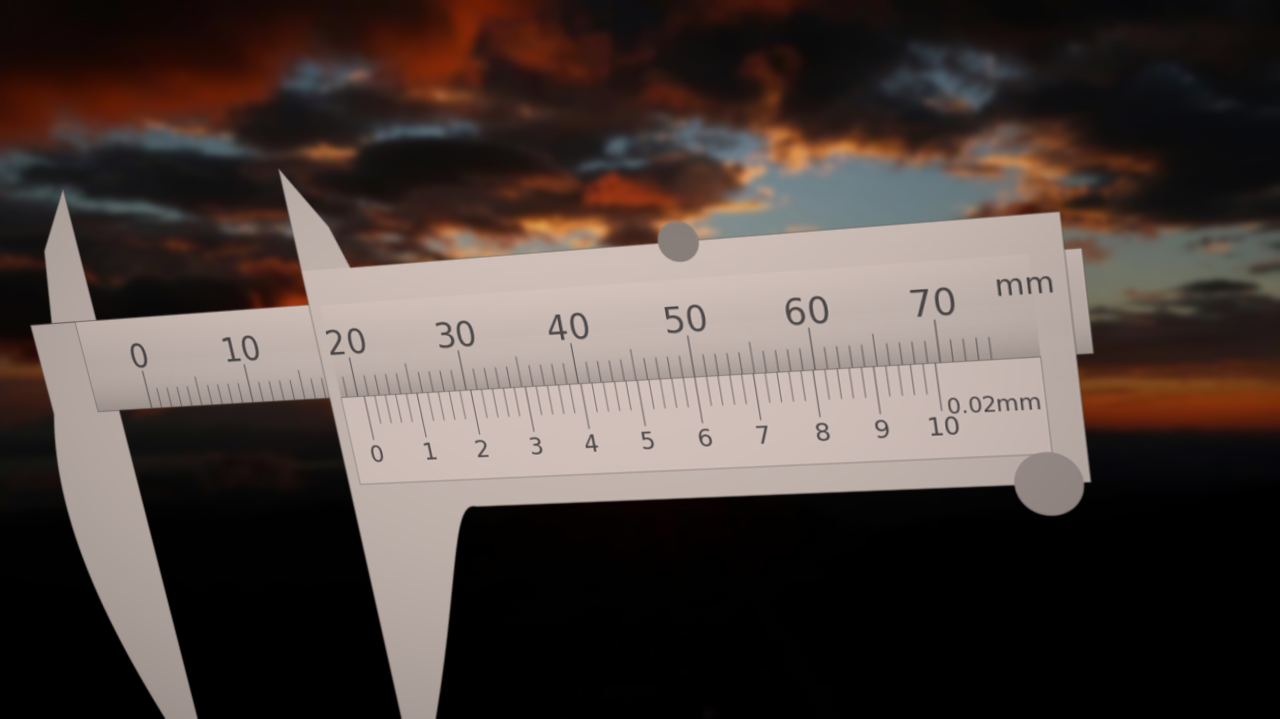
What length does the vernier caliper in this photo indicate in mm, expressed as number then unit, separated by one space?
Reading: 20.6 mm
